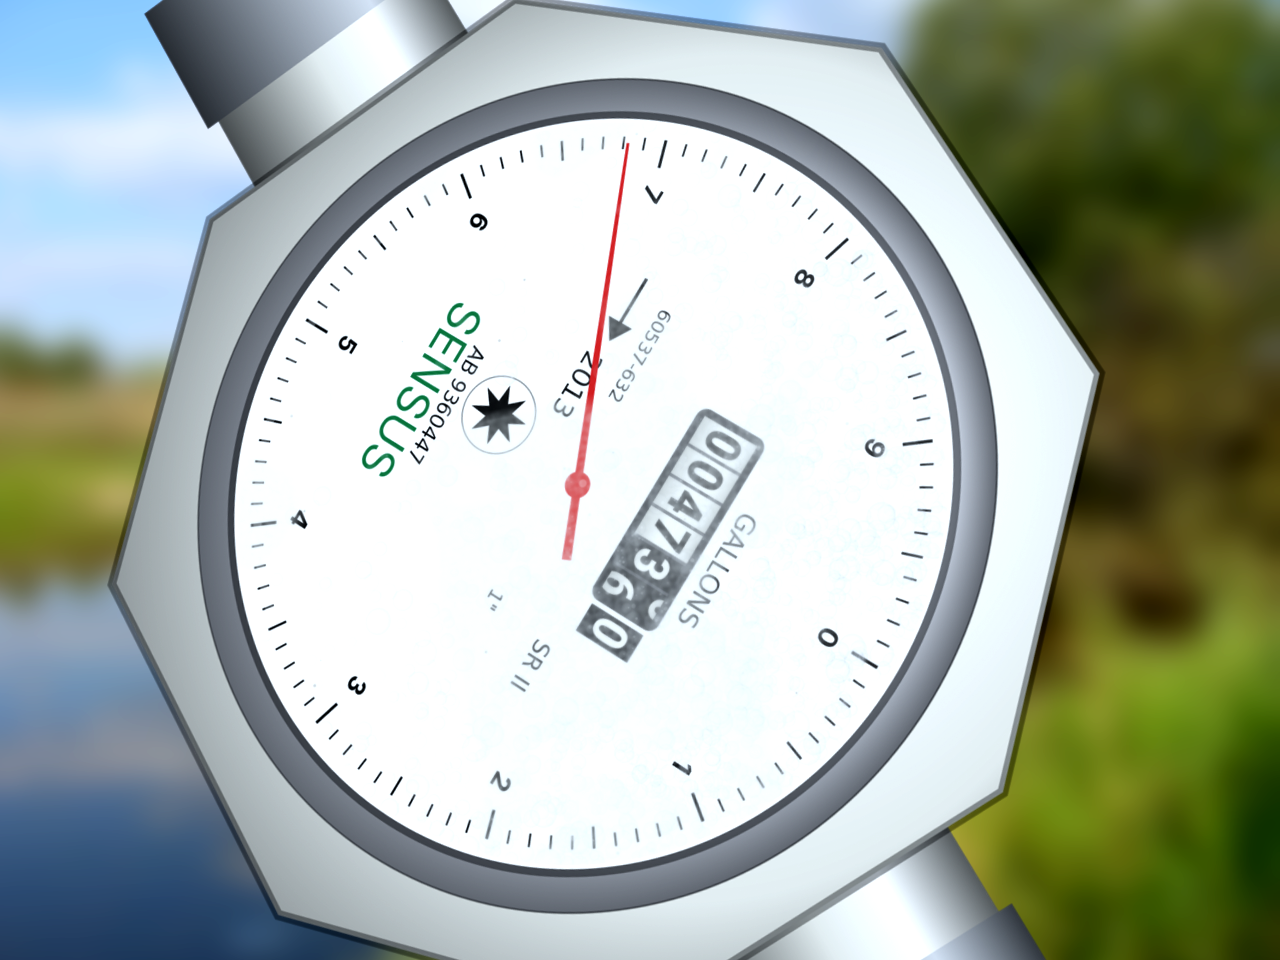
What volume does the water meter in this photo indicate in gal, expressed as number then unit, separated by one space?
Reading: 47356.8 gal
